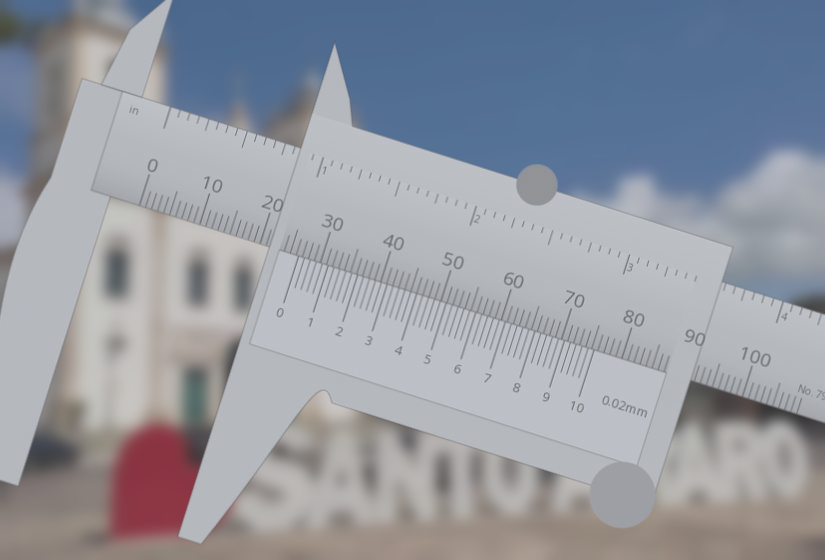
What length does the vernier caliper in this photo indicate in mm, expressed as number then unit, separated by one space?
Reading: 26.4 mm
